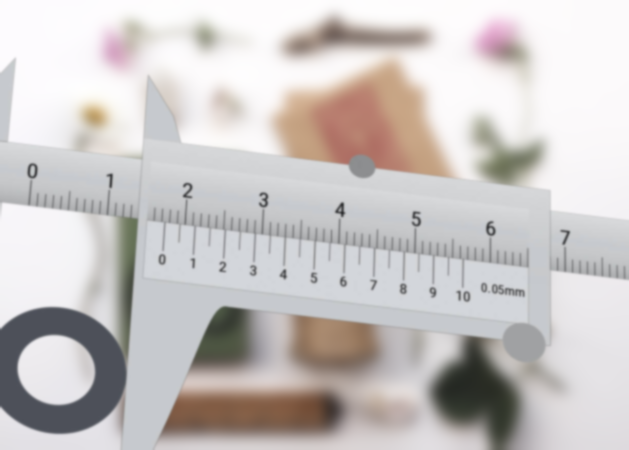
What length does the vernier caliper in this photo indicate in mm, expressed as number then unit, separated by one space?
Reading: 17.4 mm
